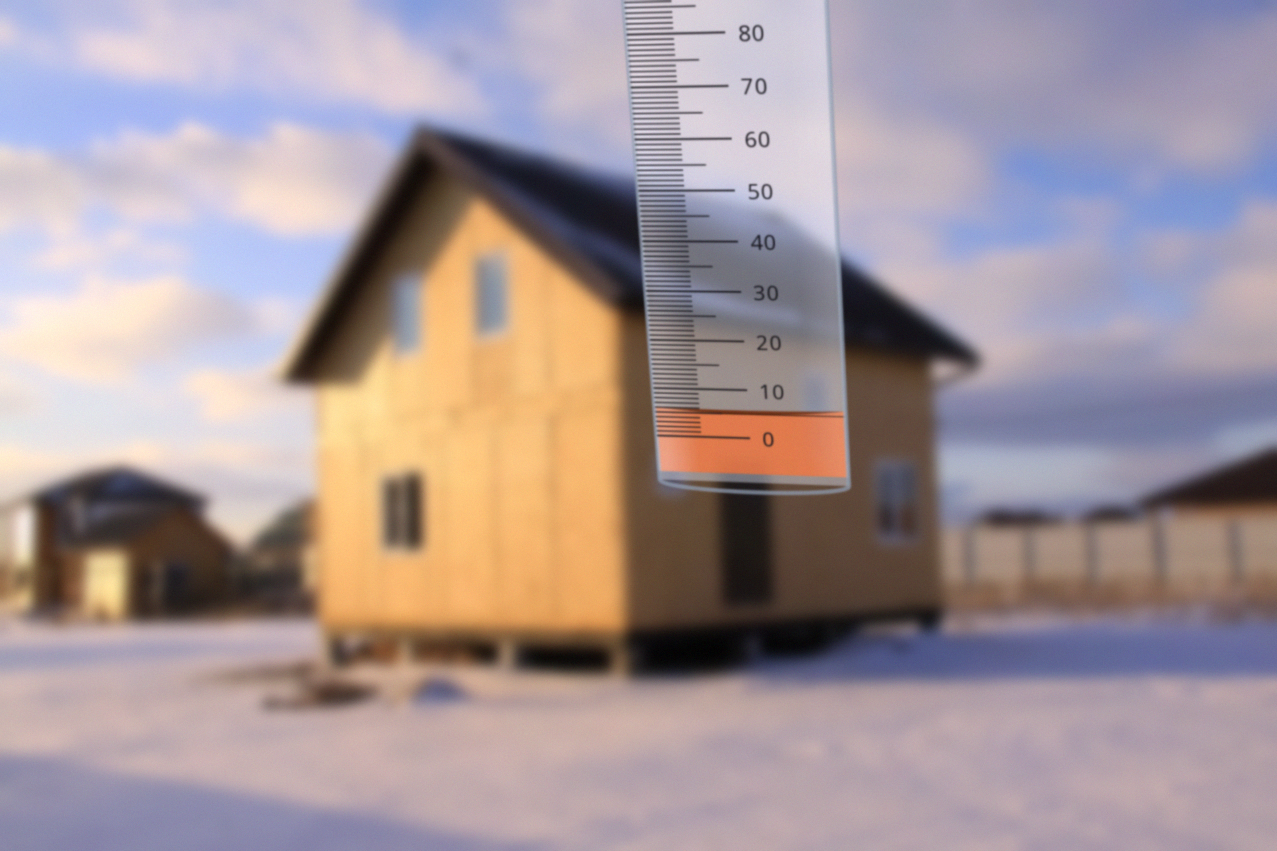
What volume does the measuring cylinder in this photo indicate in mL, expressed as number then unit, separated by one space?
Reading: 5 mL
